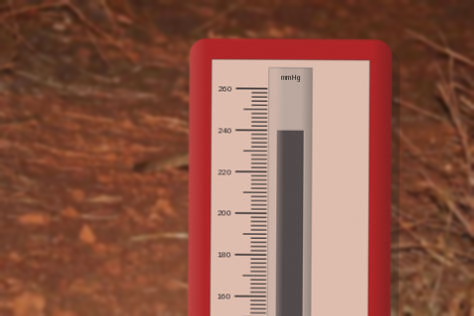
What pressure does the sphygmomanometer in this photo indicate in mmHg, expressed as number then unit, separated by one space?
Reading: 240 mmHg
